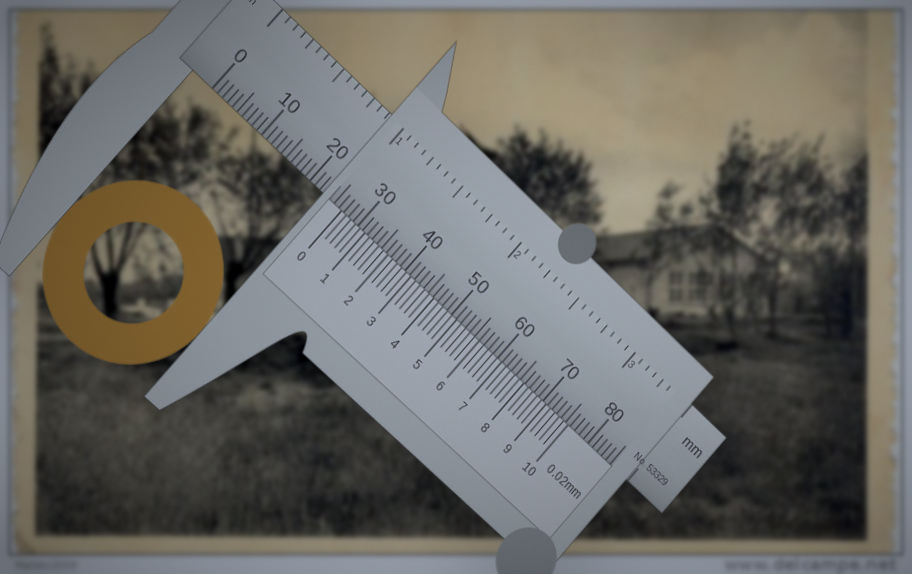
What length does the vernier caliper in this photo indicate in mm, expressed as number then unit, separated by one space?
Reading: 26.6 mm
